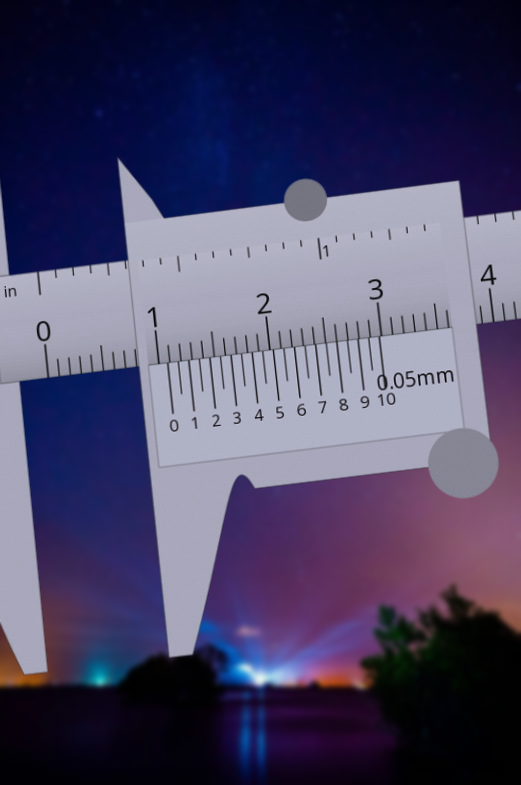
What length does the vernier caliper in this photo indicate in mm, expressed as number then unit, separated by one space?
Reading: 10.8 mm
